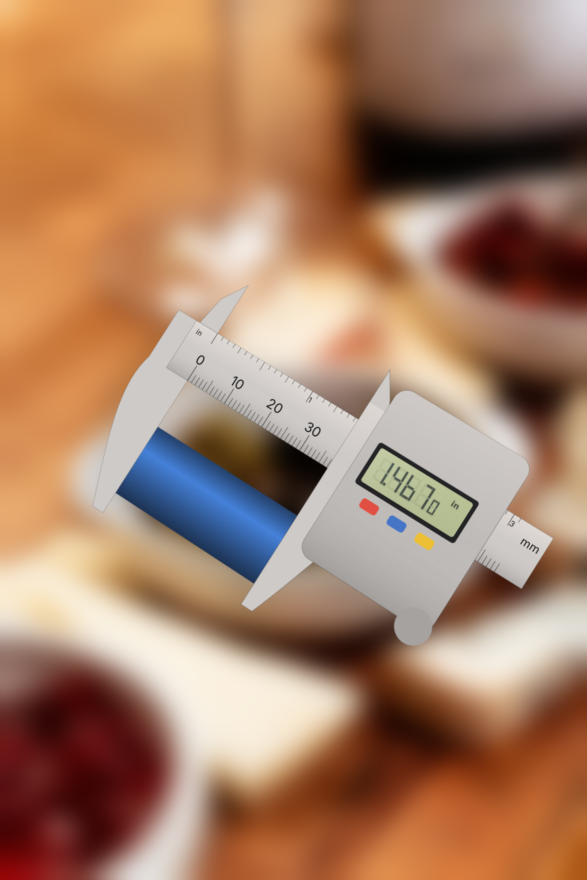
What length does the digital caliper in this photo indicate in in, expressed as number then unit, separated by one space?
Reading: 1.4670 in
